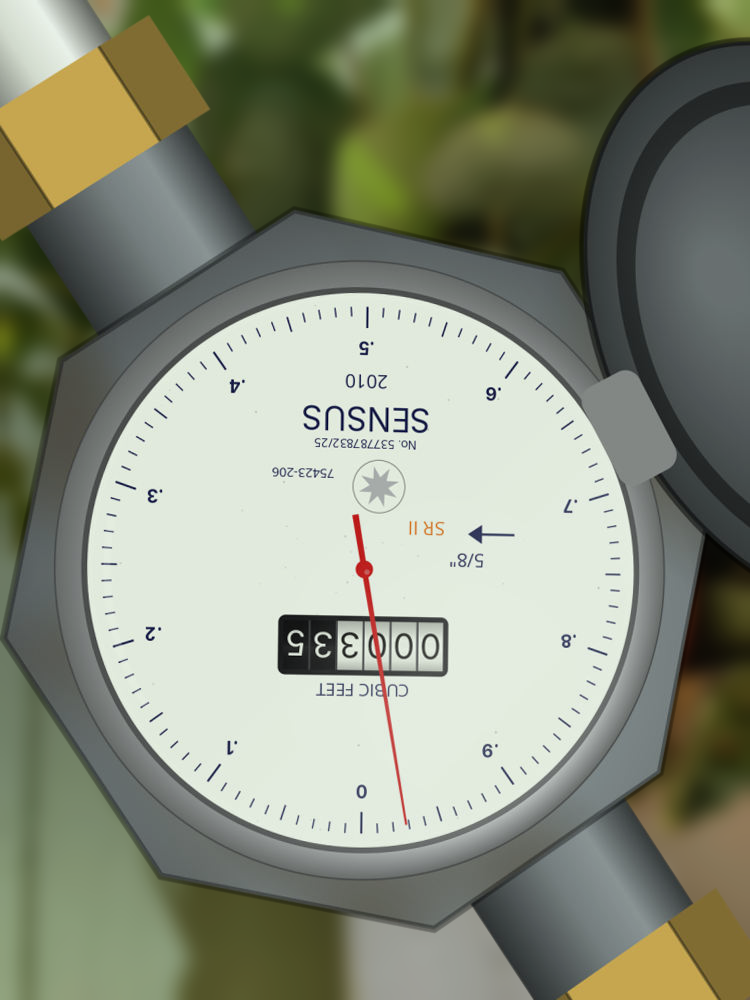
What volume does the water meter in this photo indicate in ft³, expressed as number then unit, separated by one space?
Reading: 334.97 ft³
